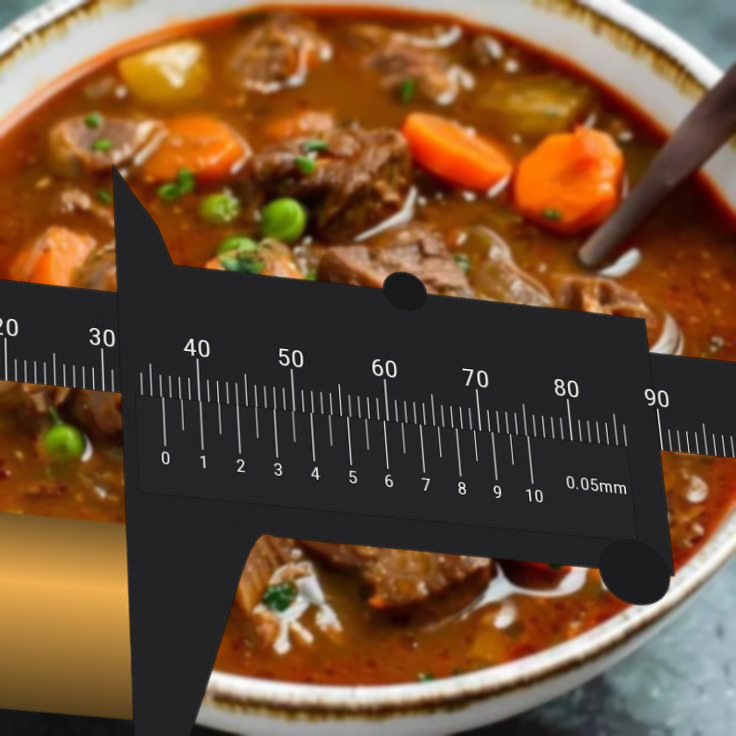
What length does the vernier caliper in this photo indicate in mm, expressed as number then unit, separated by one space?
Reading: 36.2 mm
